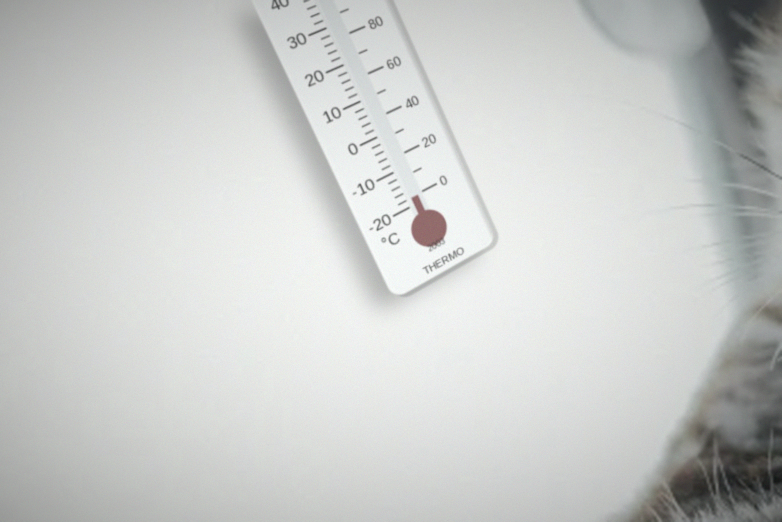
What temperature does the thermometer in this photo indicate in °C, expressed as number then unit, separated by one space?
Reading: -18 °C
